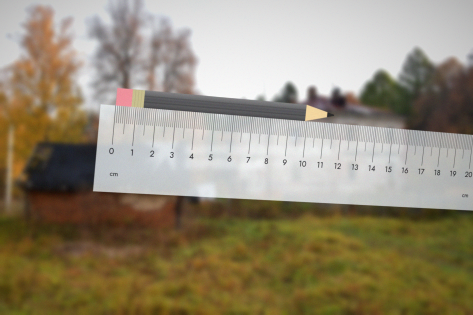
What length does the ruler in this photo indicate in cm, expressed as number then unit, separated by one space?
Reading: 11.5 cm
